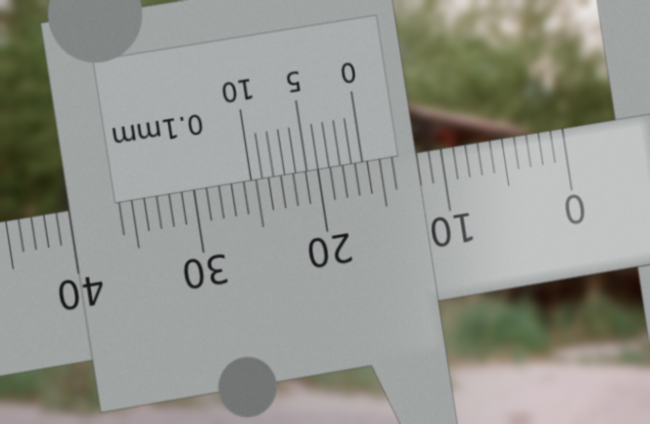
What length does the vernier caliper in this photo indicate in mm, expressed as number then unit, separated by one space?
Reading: 16.4 mm
